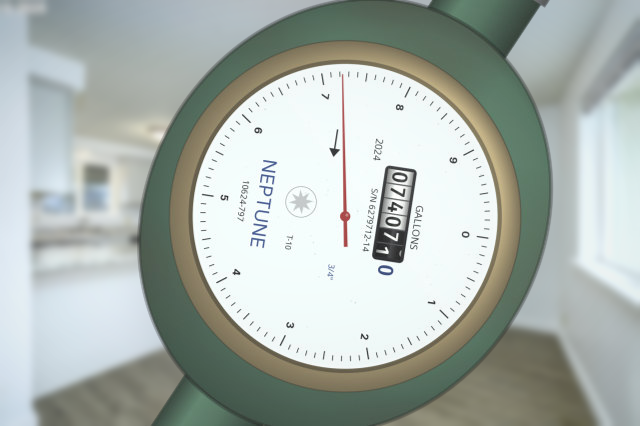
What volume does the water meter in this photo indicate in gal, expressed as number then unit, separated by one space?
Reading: 740707.2 gal
